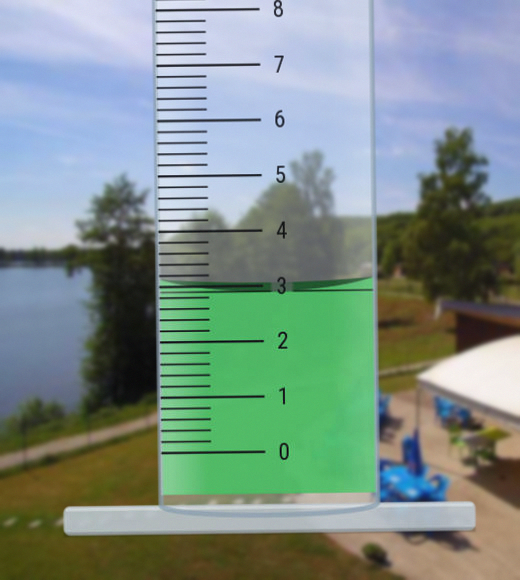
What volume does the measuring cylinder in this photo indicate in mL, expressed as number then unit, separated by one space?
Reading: 2.9 mL
